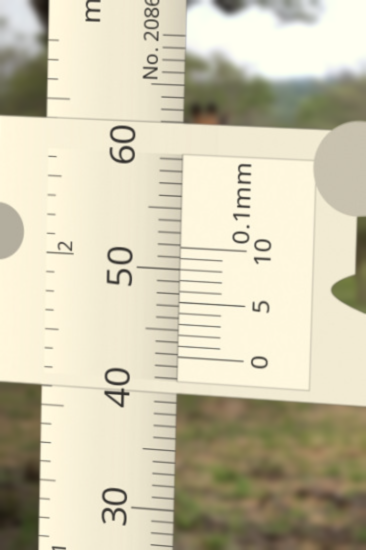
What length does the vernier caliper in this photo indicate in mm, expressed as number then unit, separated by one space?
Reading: 42.8 mm
